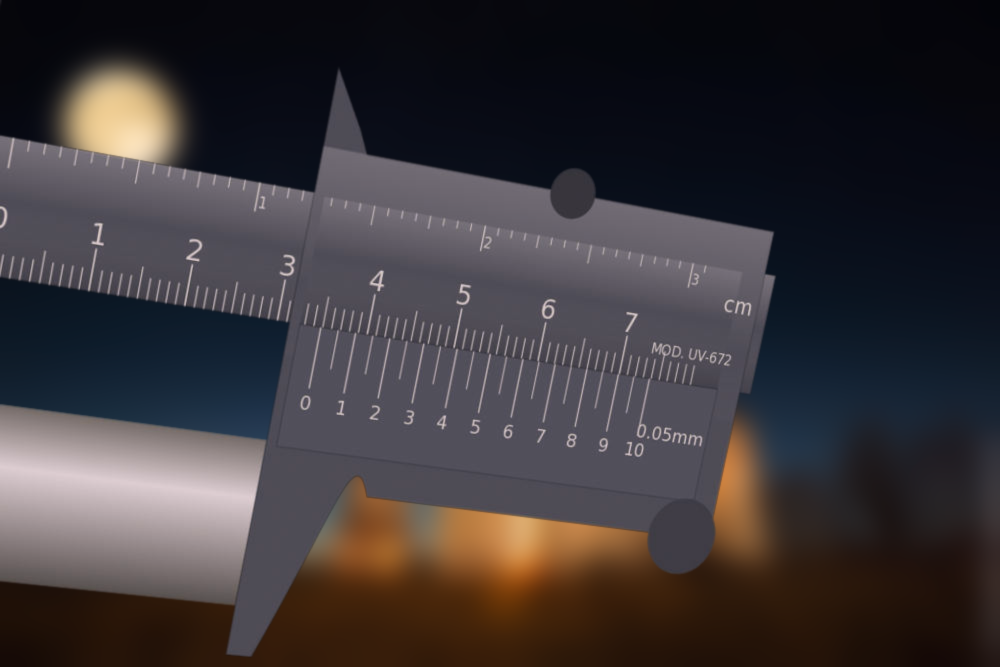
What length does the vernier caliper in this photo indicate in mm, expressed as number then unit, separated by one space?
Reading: 34.8 mm
